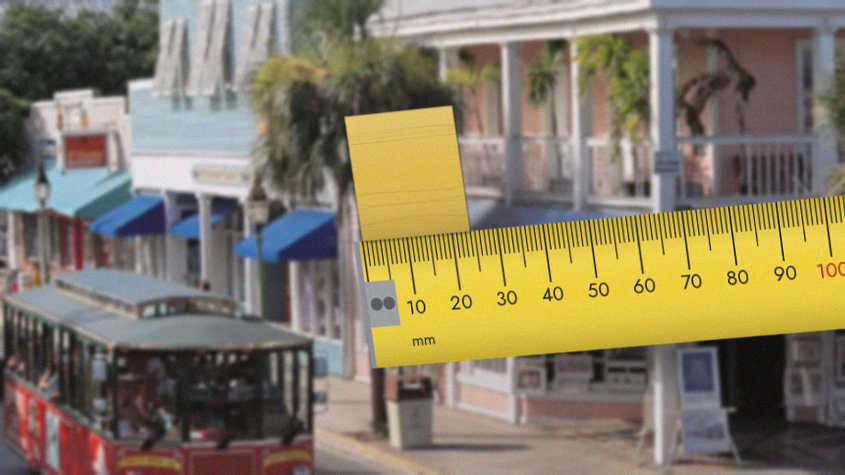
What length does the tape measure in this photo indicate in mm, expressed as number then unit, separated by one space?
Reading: 24 mm
